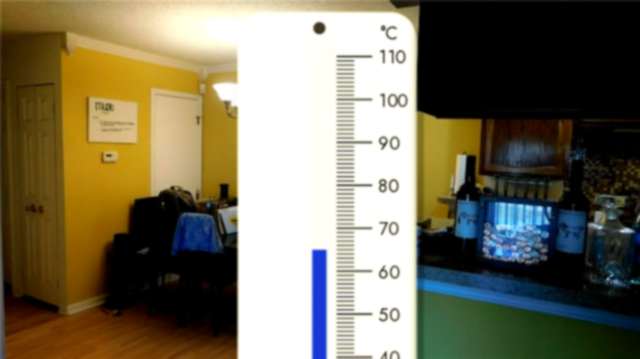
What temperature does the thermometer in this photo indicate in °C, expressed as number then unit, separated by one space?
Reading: 65 °C
